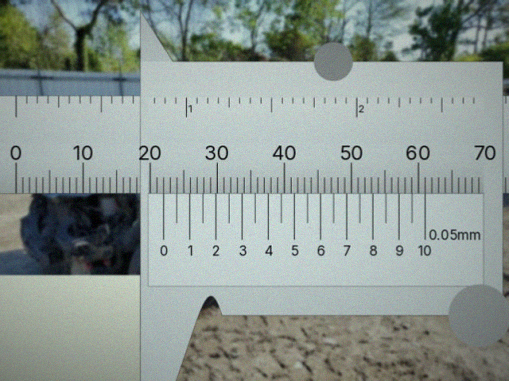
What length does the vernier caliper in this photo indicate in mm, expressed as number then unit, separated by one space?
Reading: 22.0 mm
